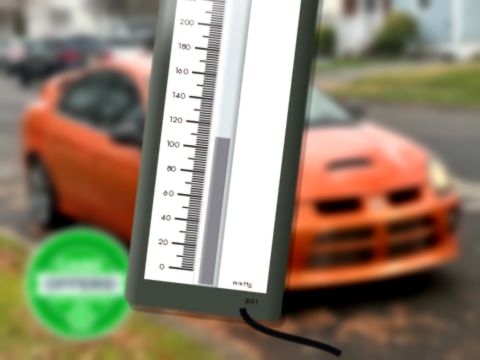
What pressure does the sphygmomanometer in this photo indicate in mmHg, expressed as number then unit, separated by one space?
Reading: 110 mmHg
